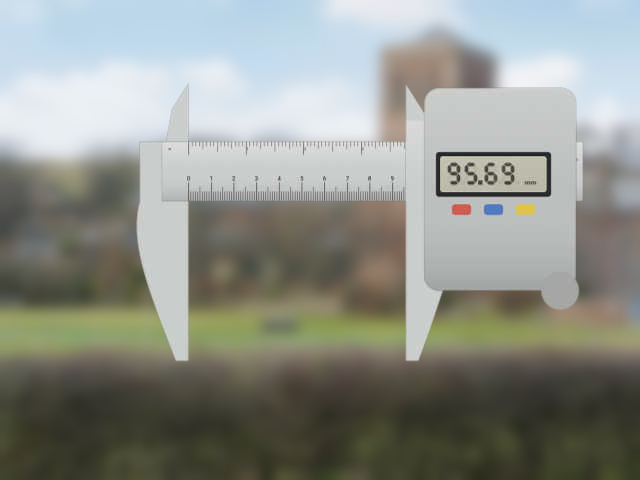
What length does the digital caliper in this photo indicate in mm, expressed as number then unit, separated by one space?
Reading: 95.69 mm
